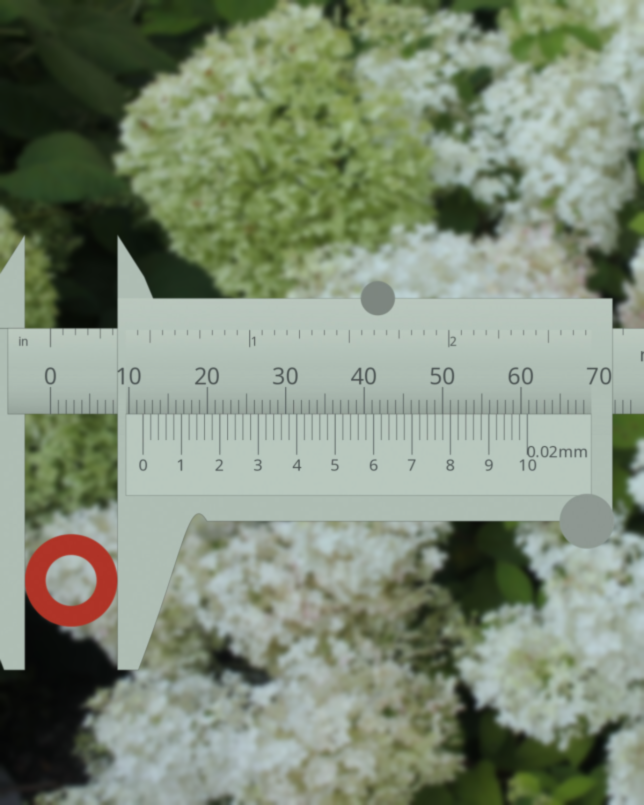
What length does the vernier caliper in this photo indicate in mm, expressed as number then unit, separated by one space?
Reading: 11.8 mm
